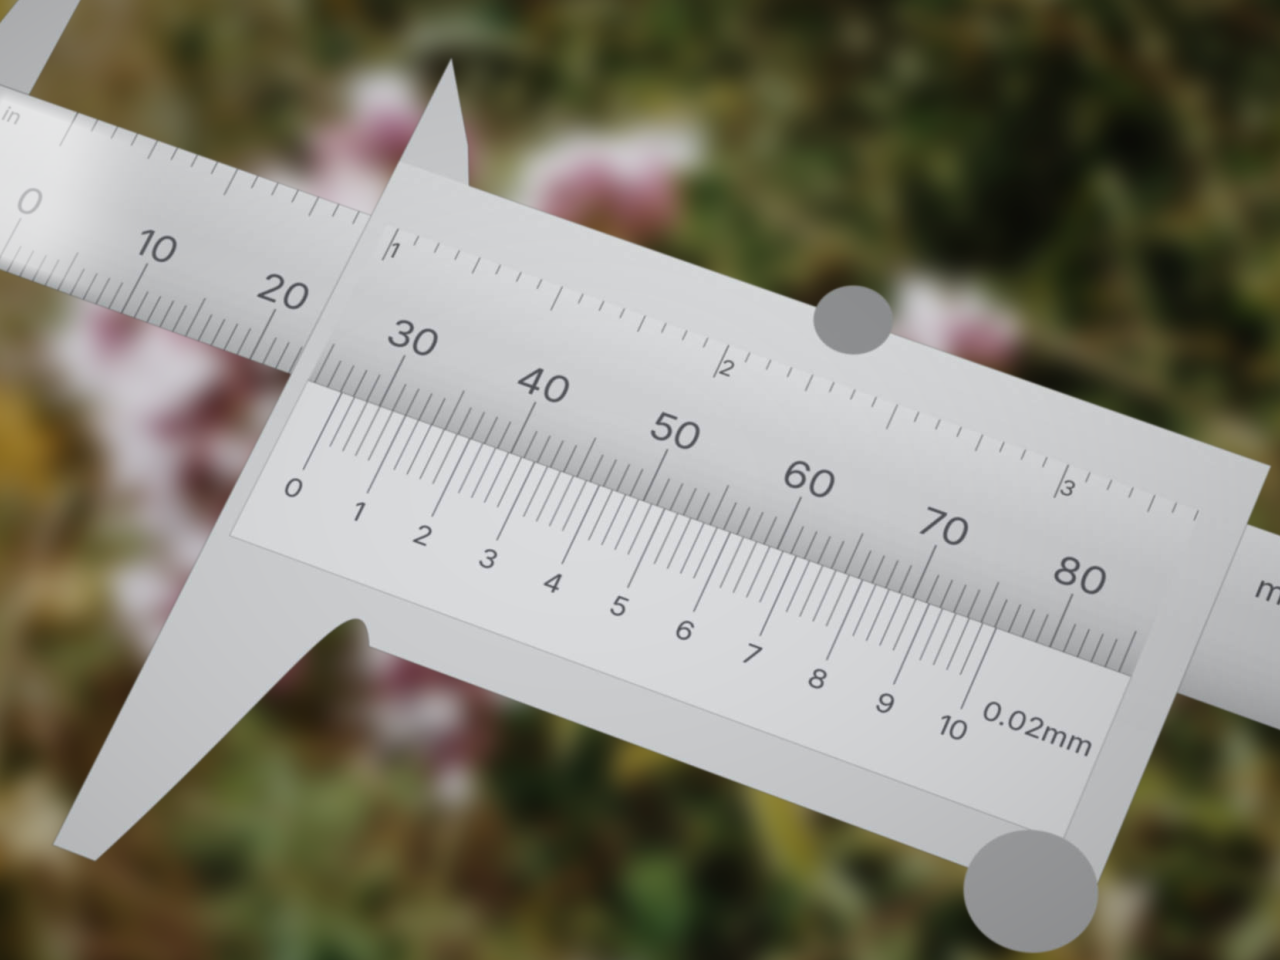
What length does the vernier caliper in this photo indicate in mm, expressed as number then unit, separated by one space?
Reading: 27.1 mm
